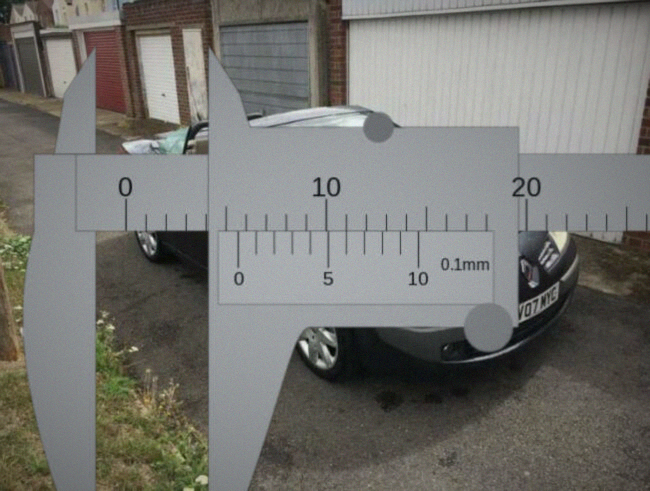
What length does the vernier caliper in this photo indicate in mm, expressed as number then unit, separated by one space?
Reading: 5.6 mm
